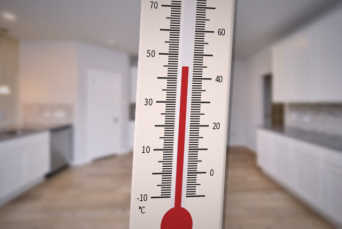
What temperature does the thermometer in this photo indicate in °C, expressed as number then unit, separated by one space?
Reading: 45 °C
